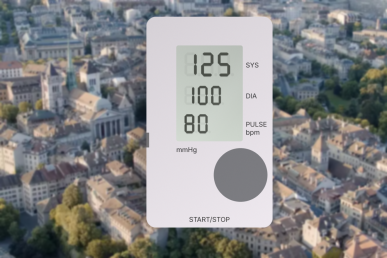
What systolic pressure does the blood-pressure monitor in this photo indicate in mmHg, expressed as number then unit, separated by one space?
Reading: 125 mmHg
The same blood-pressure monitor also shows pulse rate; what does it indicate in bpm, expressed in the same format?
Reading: 80 bpm
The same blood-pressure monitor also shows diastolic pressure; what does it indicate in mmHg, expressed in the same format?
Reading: 100 mmHg
